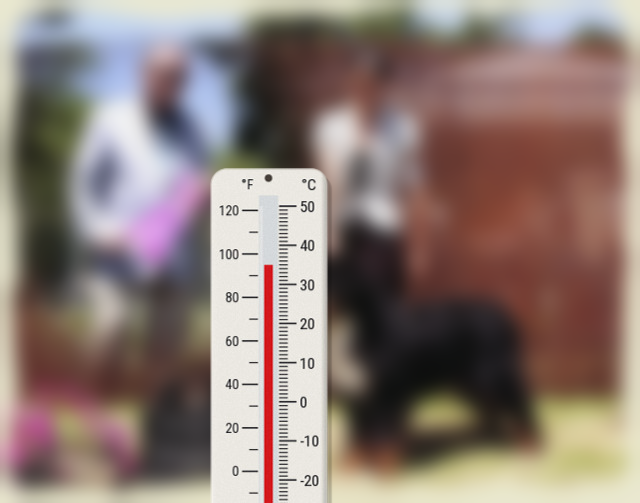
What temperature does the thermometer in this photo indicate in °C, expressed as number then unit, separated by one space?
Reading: 35 °C
